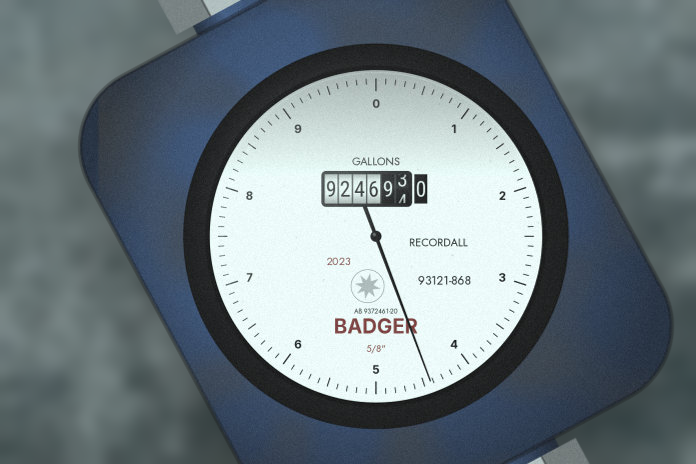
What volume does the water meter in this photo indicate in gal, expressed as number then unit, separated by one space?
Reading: 9246934.4 gal
